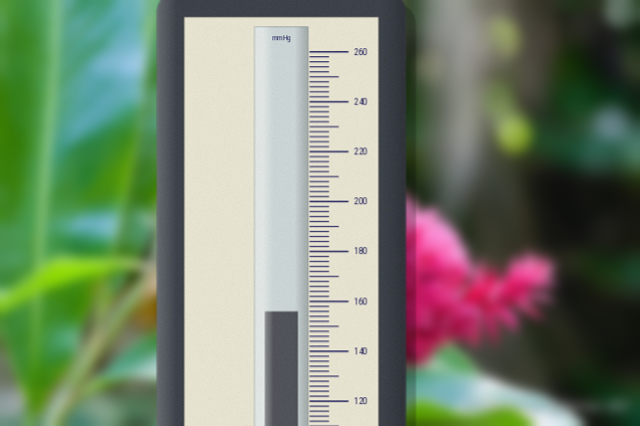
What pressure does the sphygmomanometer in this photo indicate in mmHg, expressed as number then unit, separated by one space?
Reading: 156 mmHg
